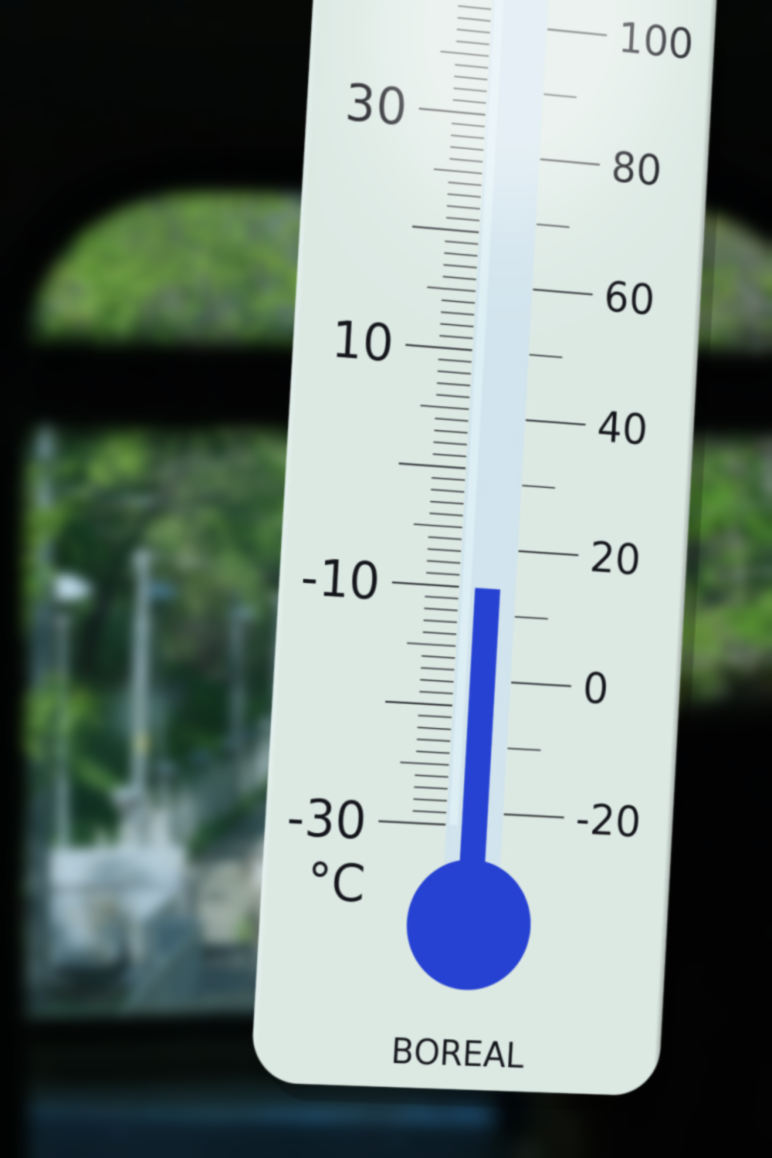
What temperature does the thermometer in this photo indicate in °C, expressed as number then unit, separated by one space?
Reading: -10 °C
